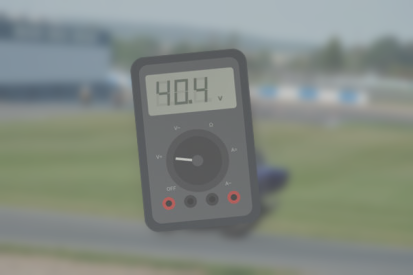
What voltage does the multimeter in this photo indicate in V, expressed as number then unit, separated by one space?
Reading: 40.4 V
